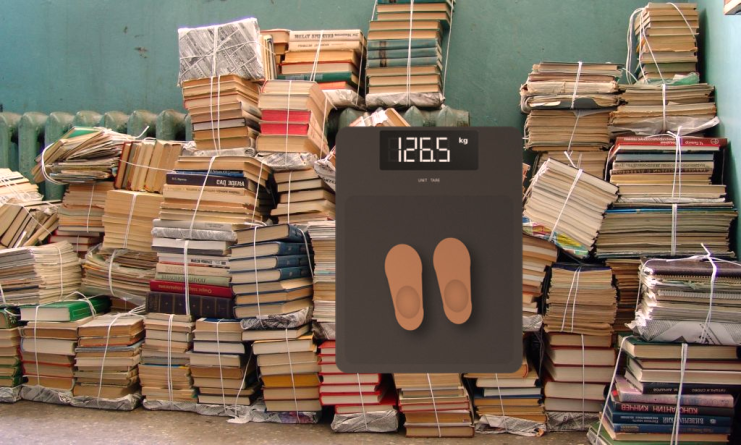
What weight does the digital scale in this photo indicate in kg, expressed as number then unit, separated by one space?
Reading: 126.5 kg
